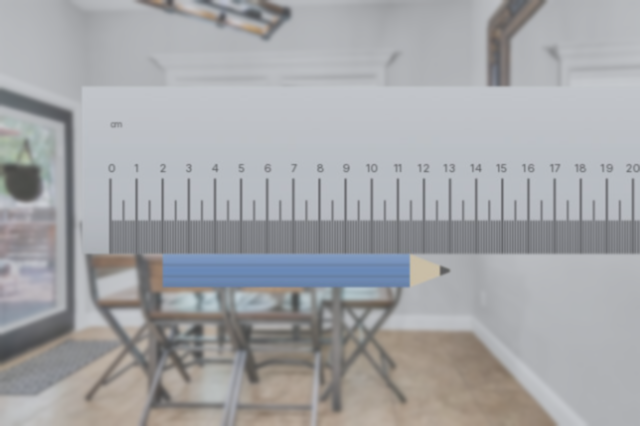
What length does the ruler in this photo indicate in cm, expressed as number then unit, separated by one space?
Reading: 11 cm
